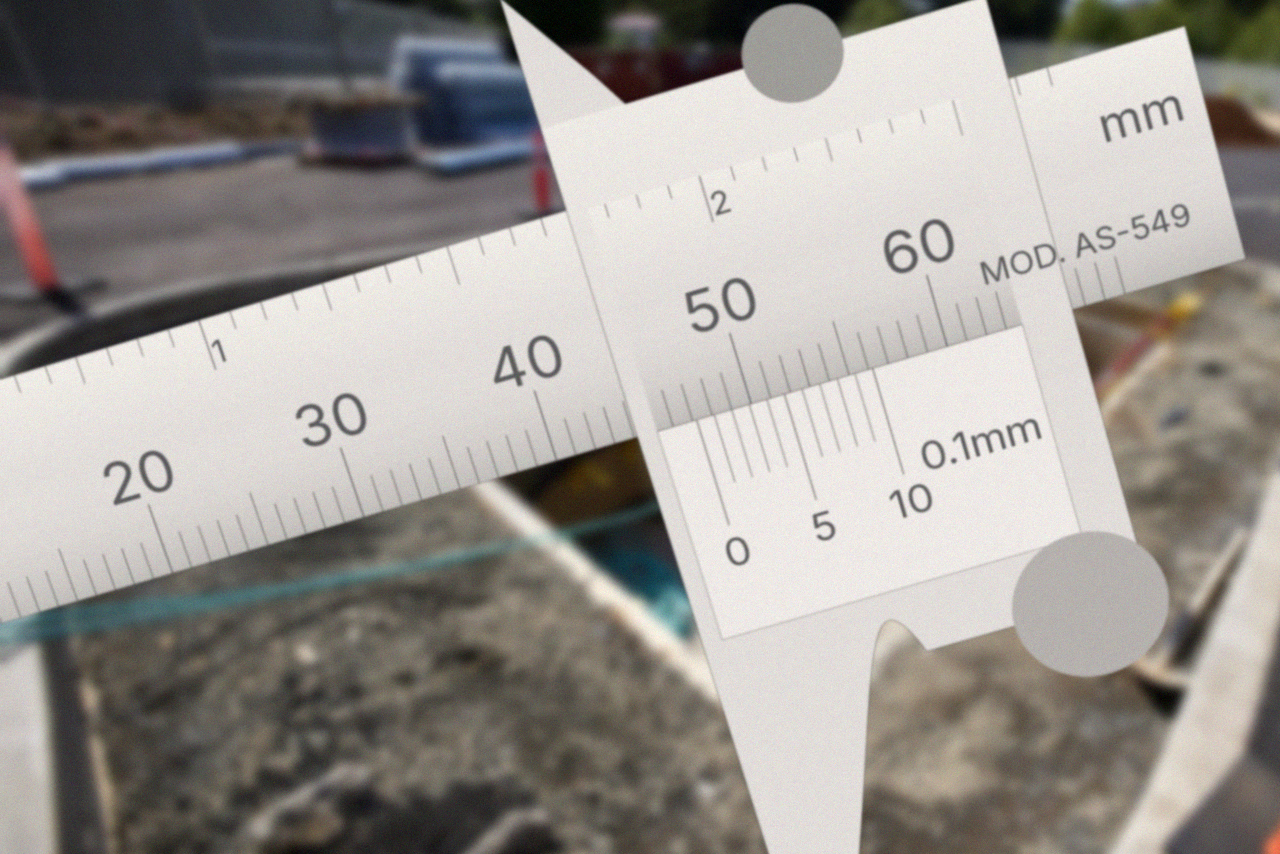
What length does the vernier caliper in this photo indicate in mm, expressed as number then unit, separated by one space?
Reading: 47.2 mm
